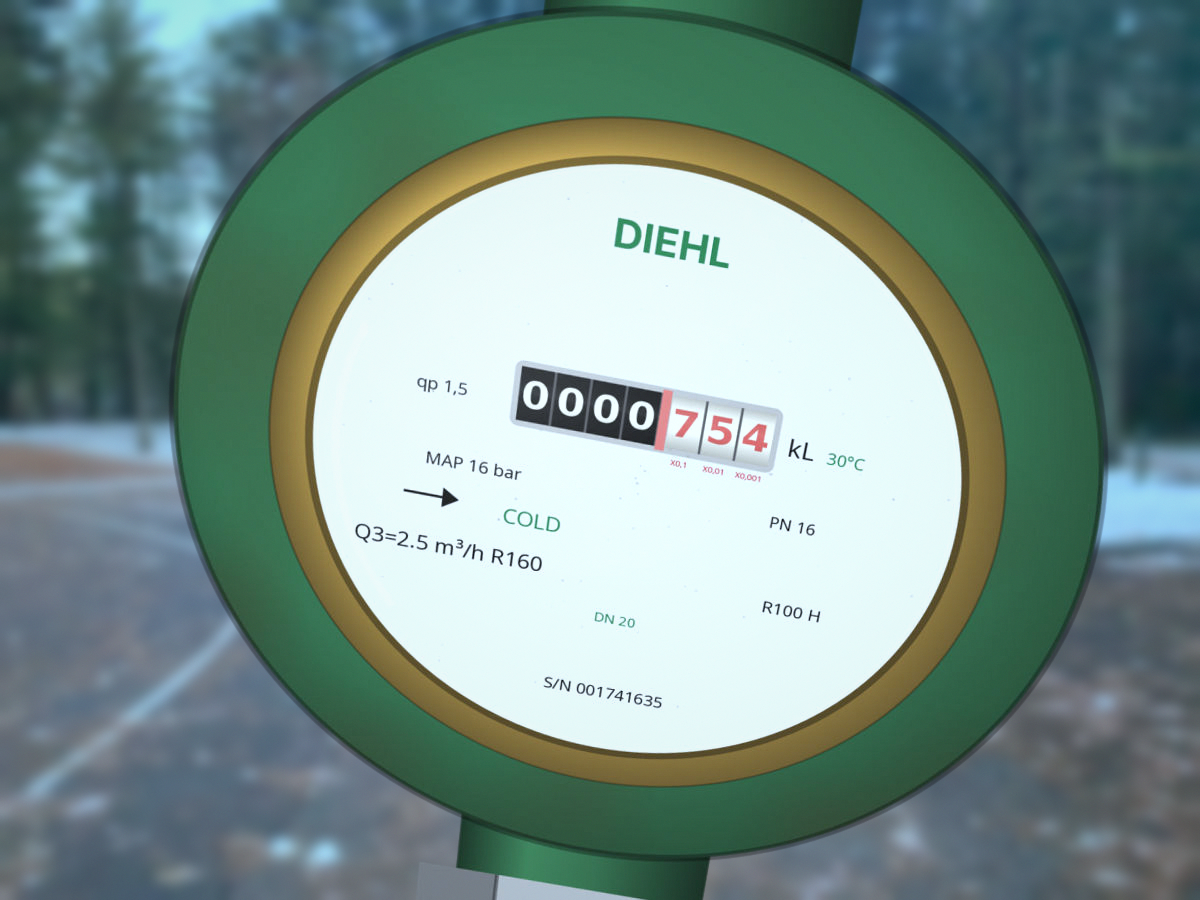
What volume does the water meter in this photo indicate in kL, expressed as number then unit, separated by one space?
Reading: 0.754 kL
